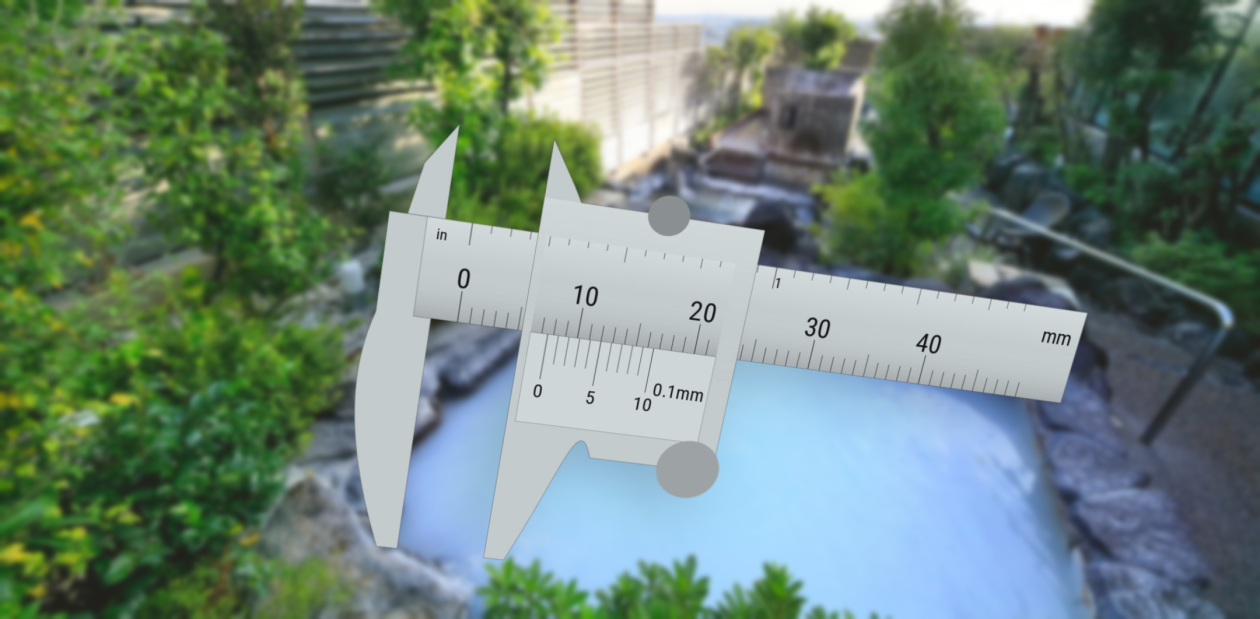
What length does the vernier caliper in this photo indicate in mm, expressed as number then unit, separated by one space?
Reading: 7.5 mm
